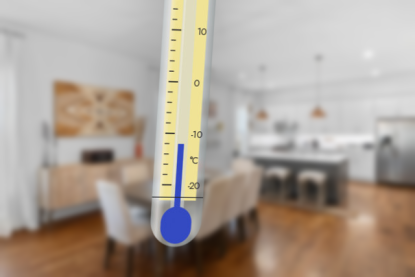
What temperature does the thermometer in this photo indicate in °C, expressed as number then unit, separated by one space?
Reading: -12 °C
